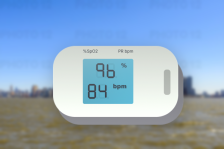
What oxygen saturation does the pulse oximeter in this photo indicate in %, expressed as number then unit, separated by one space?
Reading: 96 %
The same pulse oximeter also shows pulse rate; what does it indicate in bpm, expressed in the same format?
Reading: 84 bpm
